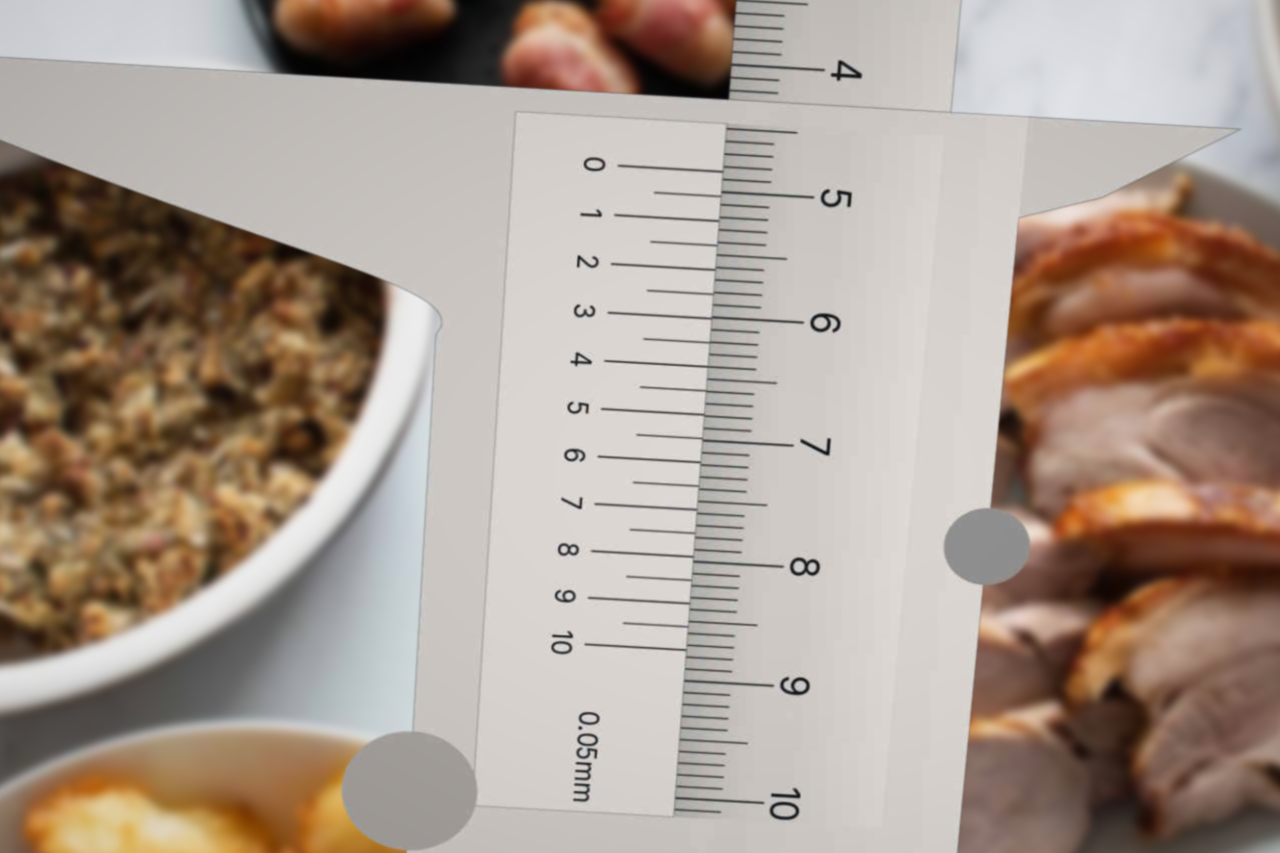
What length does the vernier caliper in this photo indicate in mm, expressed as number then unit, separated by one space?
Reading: 48.4 mm
